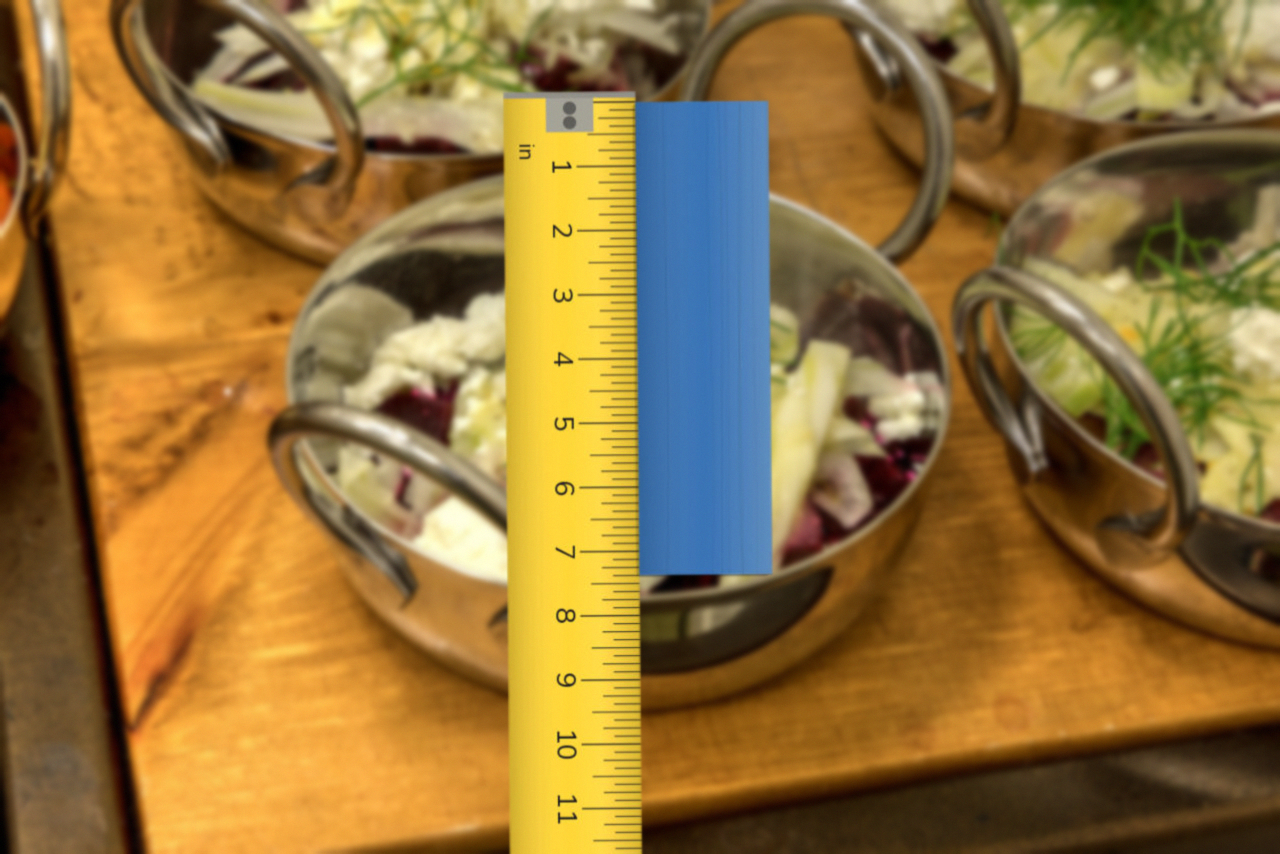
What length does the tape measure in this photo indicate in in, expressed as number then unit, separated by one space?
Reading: 7.375 in
